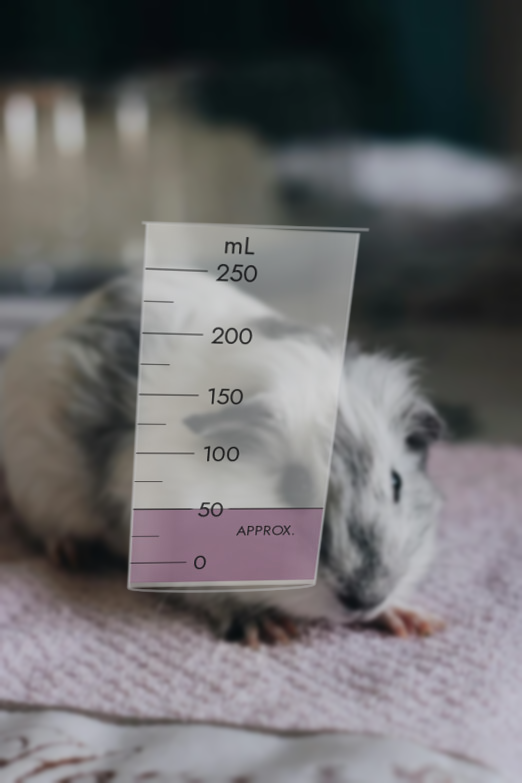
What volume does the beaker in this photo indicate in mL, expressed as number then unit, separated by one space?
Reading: 50 mL
